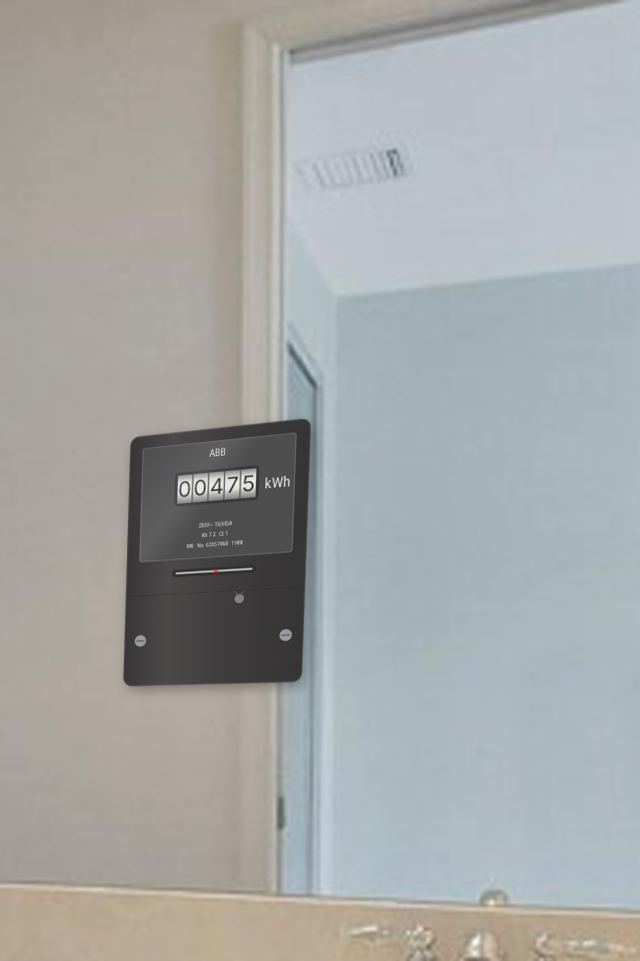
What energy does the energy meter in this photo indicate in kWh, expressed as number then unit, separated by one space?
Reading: 475 kWh
